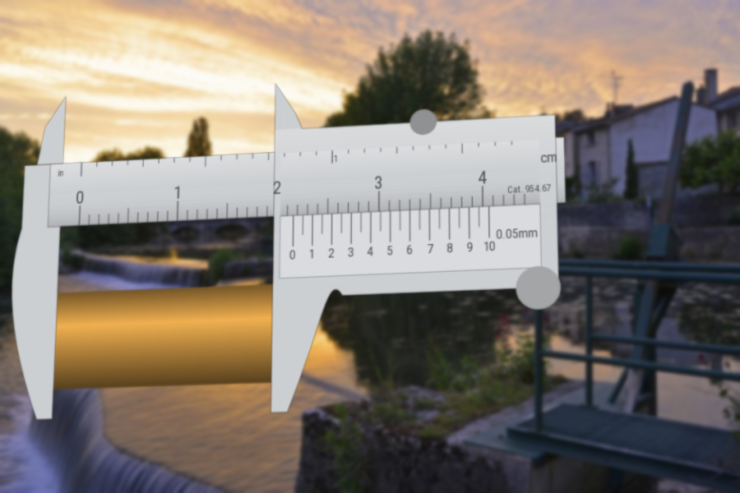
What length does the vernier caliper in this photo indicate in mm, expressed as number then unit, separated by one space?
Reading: 21.6 mm
